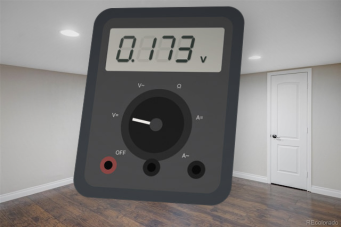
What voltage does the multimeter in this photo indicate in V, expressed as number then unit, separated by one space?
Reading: 0.173 V
